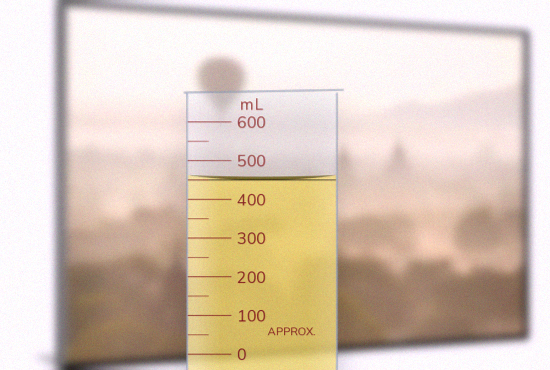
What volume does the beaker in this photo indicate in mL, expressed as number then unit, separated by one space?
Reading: 450 mL
